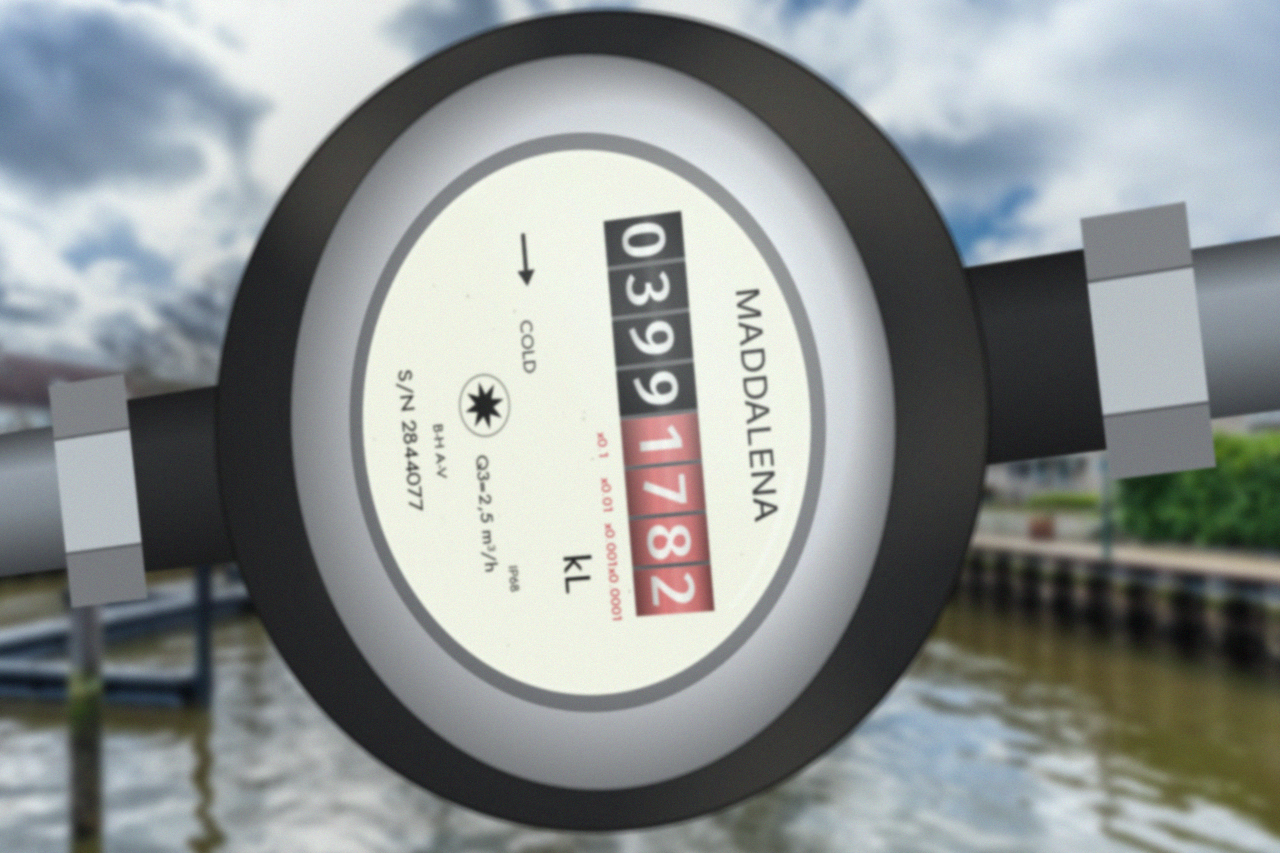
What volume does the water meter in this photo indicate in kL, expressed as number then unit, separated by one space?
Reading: 399.1782 kL
